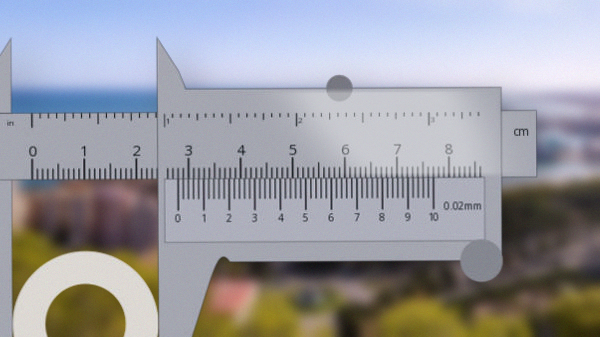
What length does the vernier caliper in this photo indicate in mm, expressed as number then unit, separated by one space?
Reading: 28.0 mm
